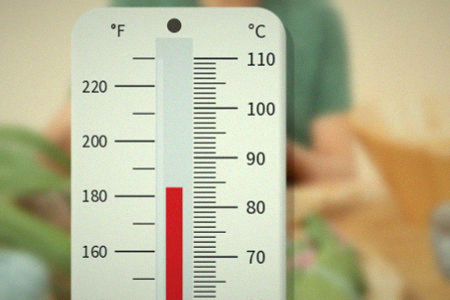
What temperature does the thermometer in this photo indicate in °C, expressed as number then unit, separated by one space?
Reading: 84 °C
